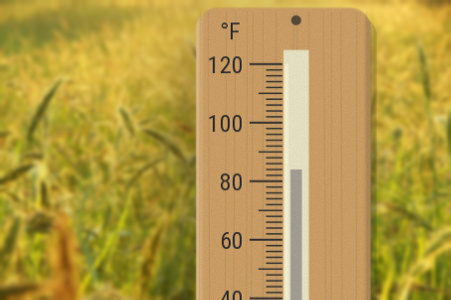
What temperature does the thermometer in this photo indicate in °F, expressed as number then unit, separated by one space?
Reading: 84 °F
